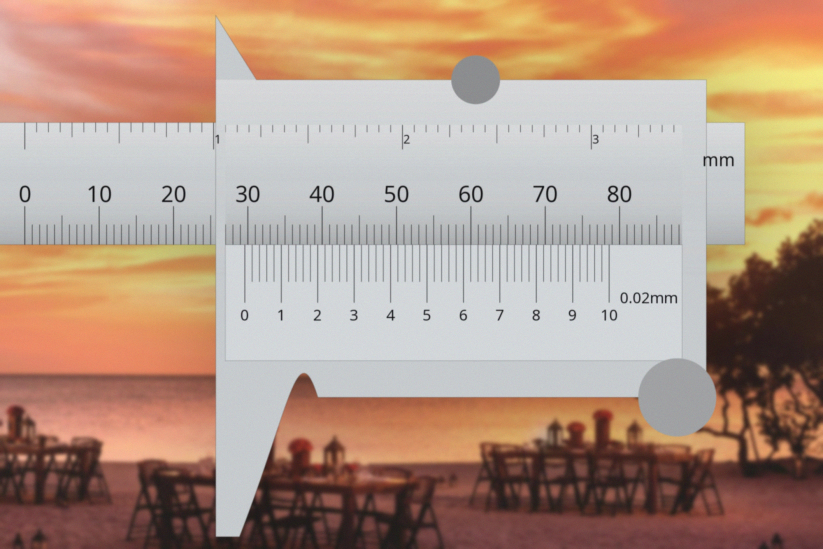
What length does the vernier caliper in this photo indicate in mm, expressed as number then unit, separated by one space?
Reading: 29.6 mm
